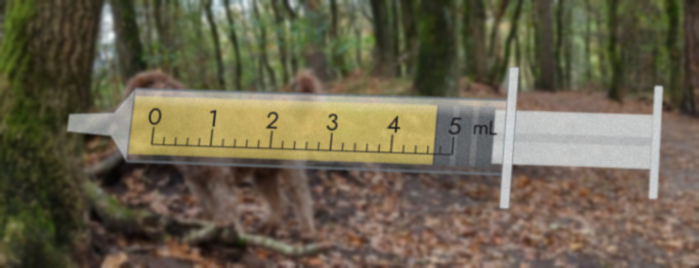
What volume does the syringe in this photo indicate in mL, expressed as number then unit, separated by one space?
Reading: 4.7 mL
